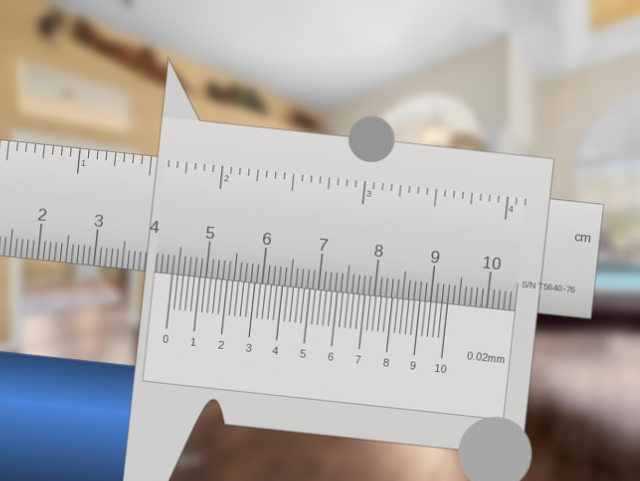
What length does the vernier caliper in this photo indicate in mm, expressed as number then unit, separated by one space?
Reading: 44.0 mm
